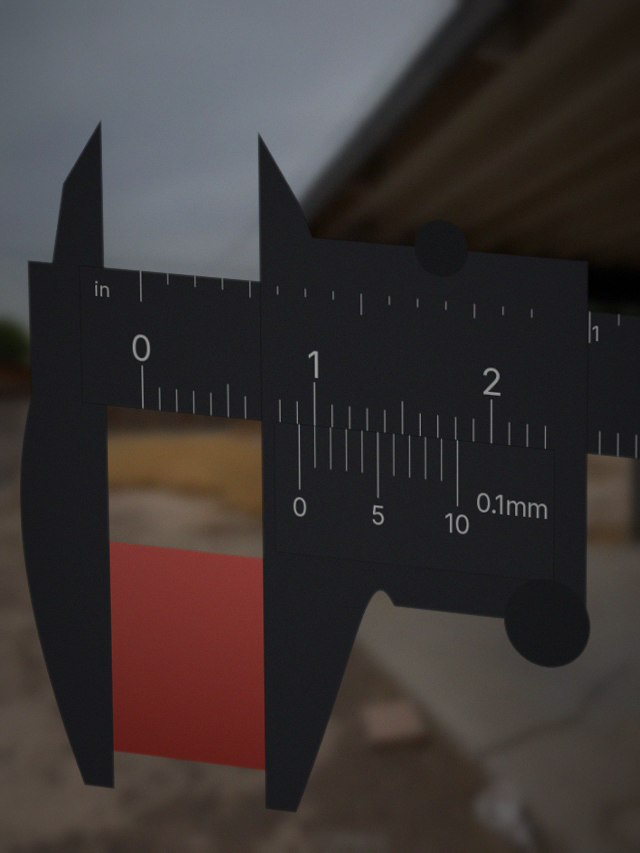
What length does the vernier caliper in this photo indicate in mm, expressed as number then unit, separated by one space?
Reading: 9.1 mm
